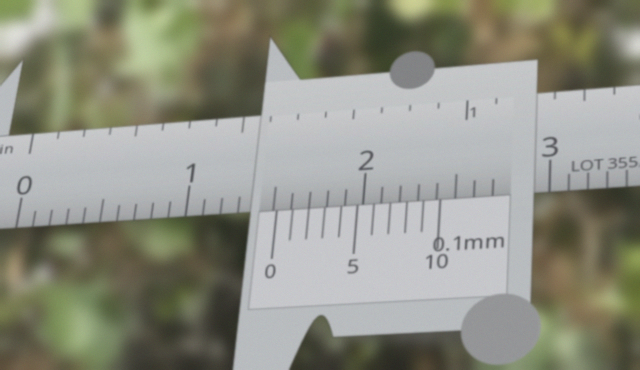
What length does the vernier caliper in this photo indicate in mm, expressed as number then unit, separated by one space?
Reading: 15.2 mm
